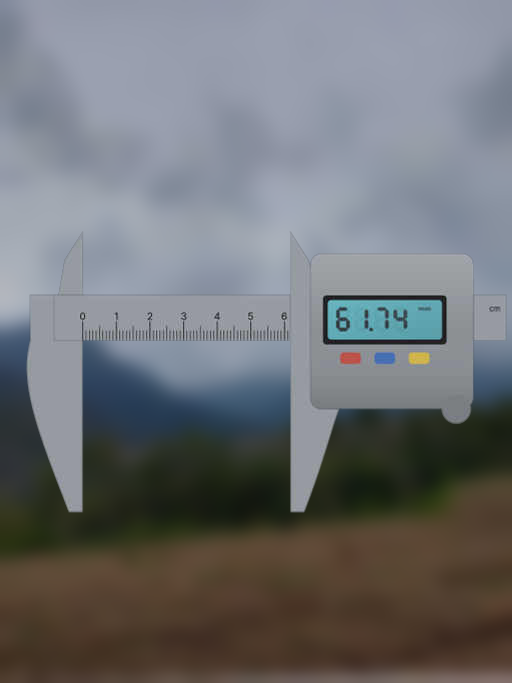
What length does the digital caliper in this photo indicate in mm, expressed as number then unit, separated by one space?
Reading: 61.74 mm
